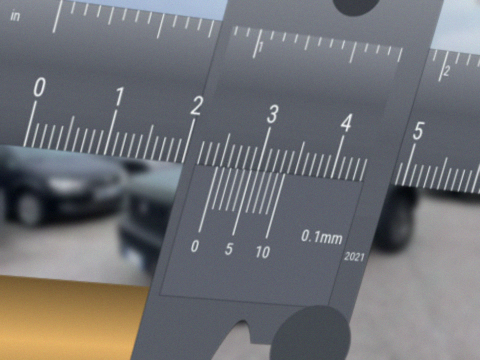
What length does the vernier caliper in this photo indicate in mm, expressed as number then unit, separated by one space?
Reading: 24.6 mm
